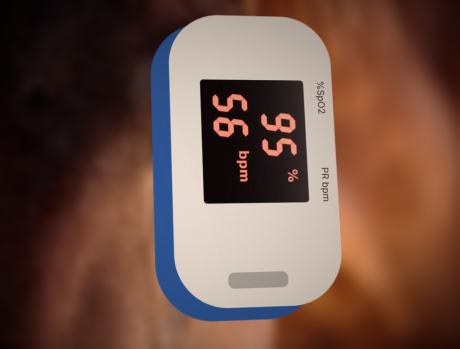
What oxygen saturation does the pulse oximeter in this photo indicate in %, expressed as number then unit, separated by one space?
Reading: 95 %
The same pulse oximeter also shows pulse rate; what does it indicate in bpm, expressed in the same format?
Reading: 56 bpm
